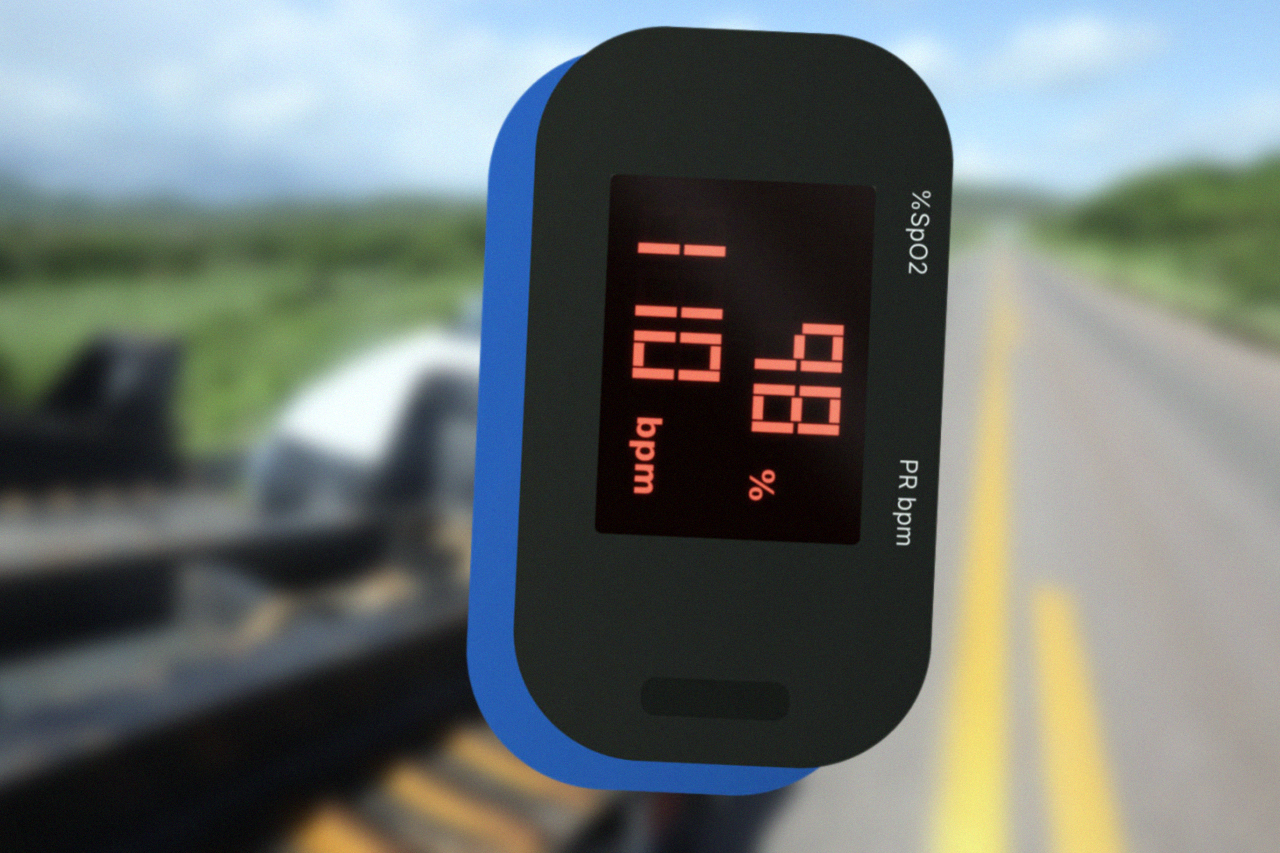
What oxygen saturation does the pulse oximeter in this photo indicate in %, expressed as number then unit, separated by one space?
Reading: 98 %
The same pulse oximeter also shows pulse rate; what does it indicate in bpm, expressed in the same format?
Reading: 110 bpm
